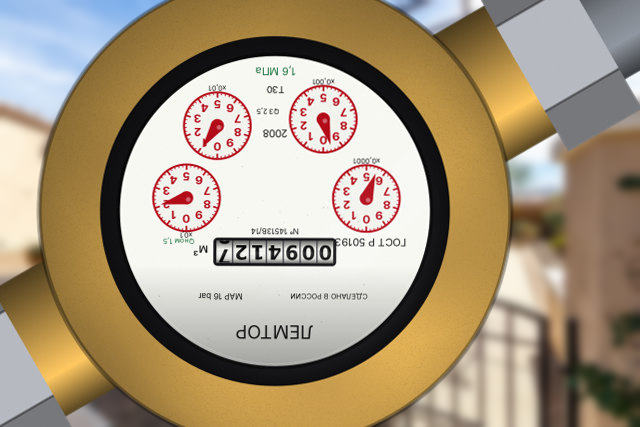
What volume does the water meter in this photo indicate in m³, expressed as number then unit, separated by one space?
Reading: 94127.2095 m³
